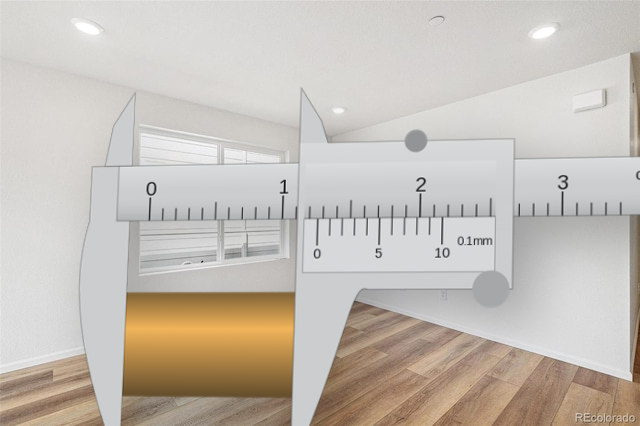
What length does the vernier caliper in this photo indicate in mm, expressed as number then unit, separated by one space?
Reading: 12.6 mm
